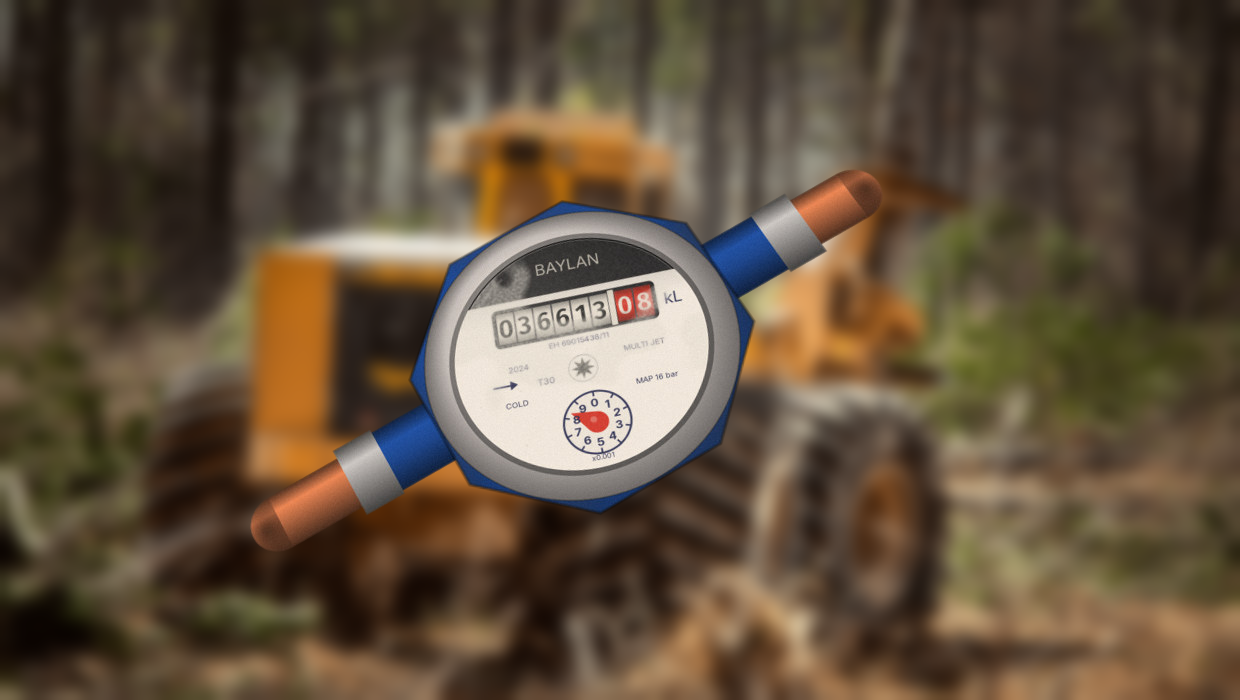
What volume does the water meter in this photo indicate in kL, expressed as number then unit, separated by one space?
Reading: 36613.088 kL
